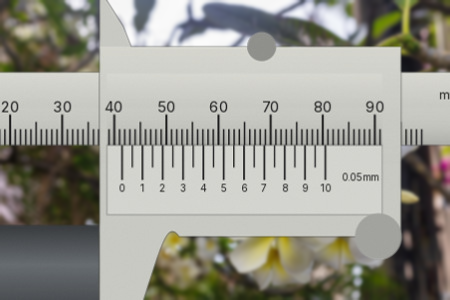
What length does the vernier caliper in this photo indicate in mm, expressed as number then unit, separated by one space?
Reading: 41.5 mm
